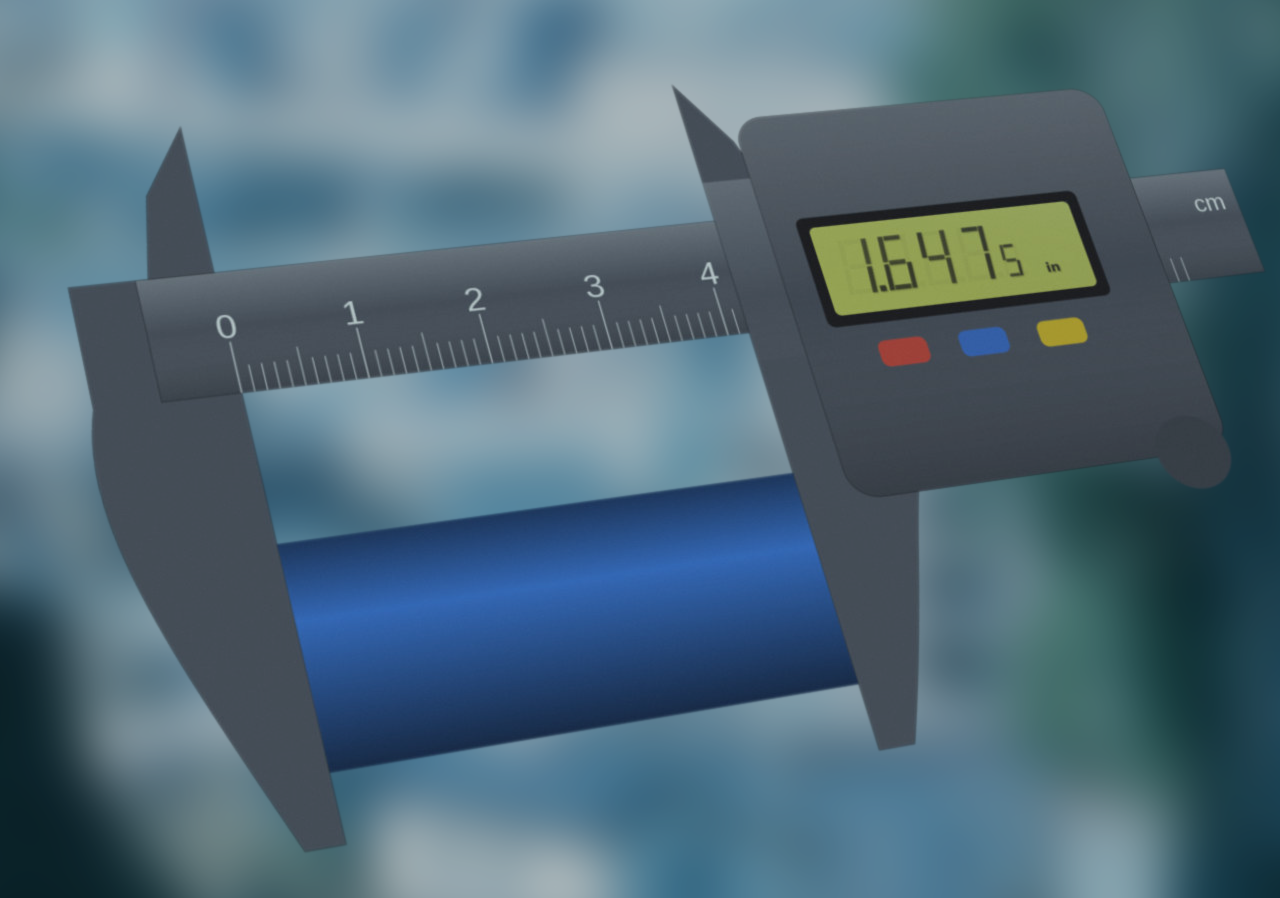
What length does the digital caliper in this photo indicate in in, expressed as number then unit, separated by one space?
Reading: 1.6475 in
